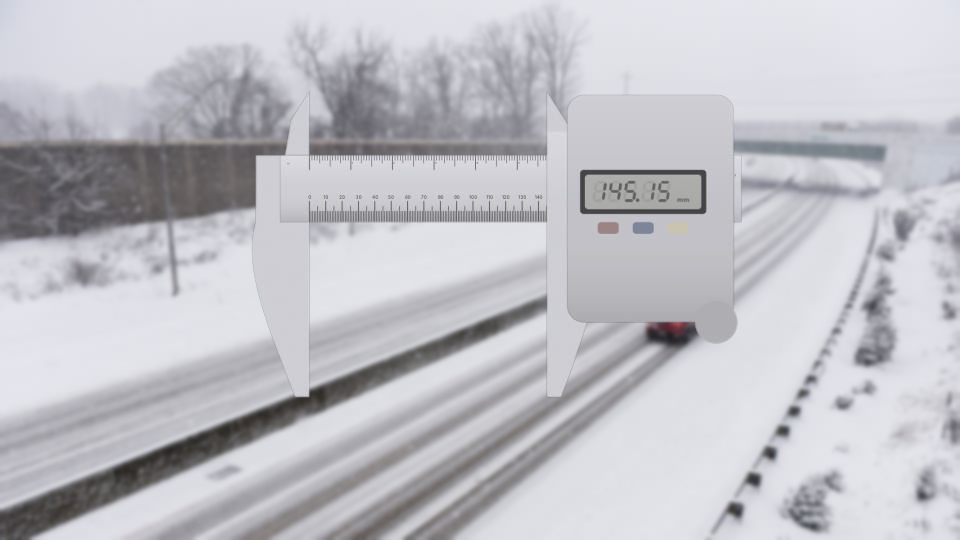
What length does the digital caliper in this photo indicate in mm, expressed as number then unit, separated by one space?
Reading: 145.15 mm
